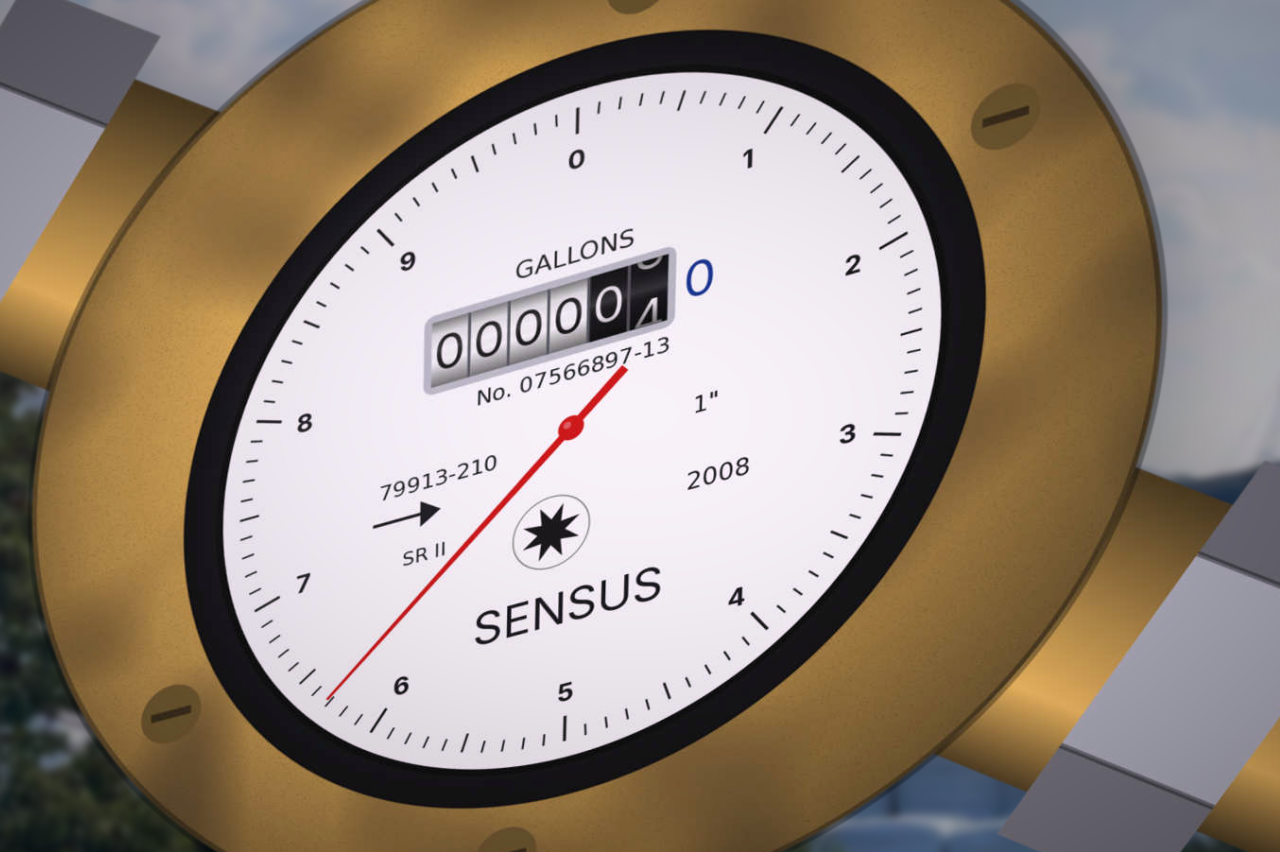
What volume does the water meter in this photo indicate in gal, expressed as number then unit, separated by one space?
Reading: 36.3 gal
